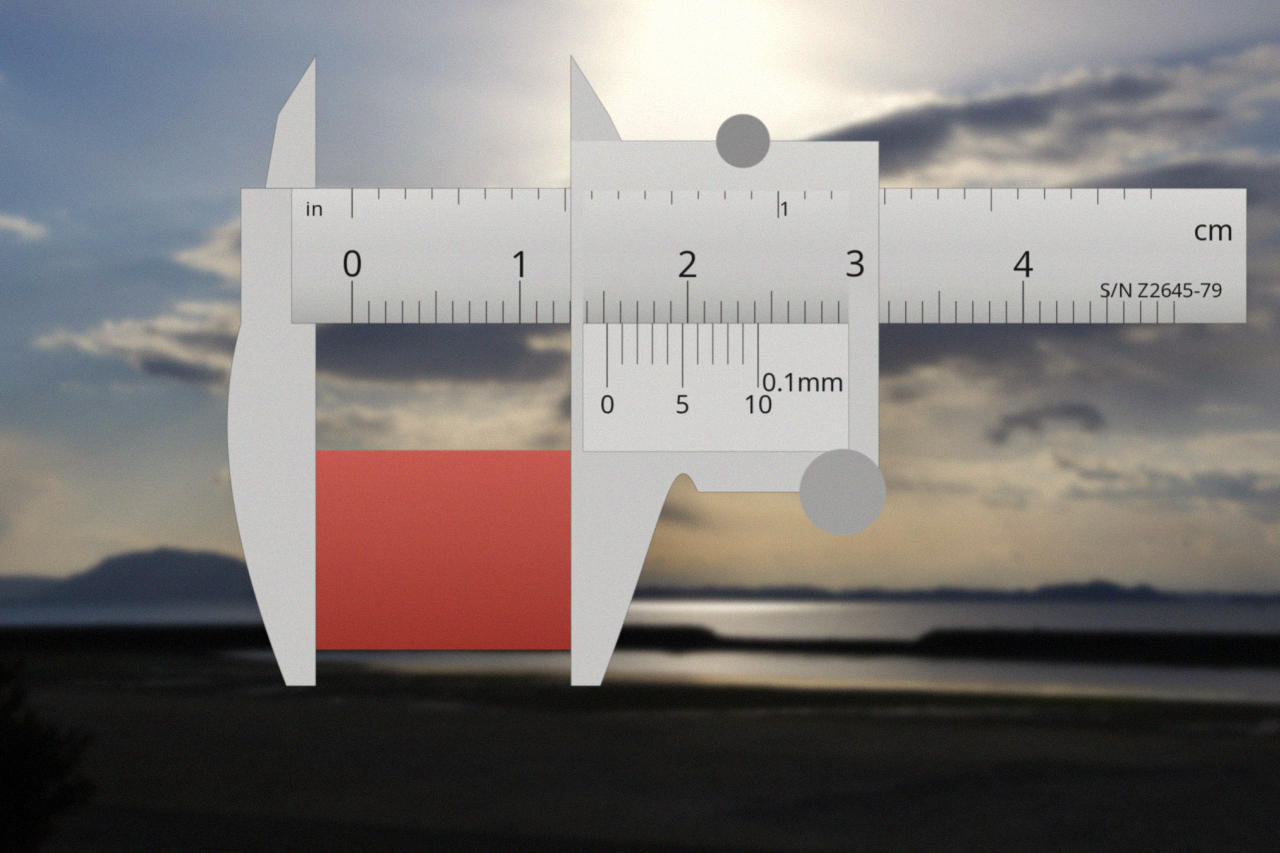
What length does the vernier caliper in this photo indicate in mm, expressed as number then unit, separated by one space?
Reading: 15.2 mm
